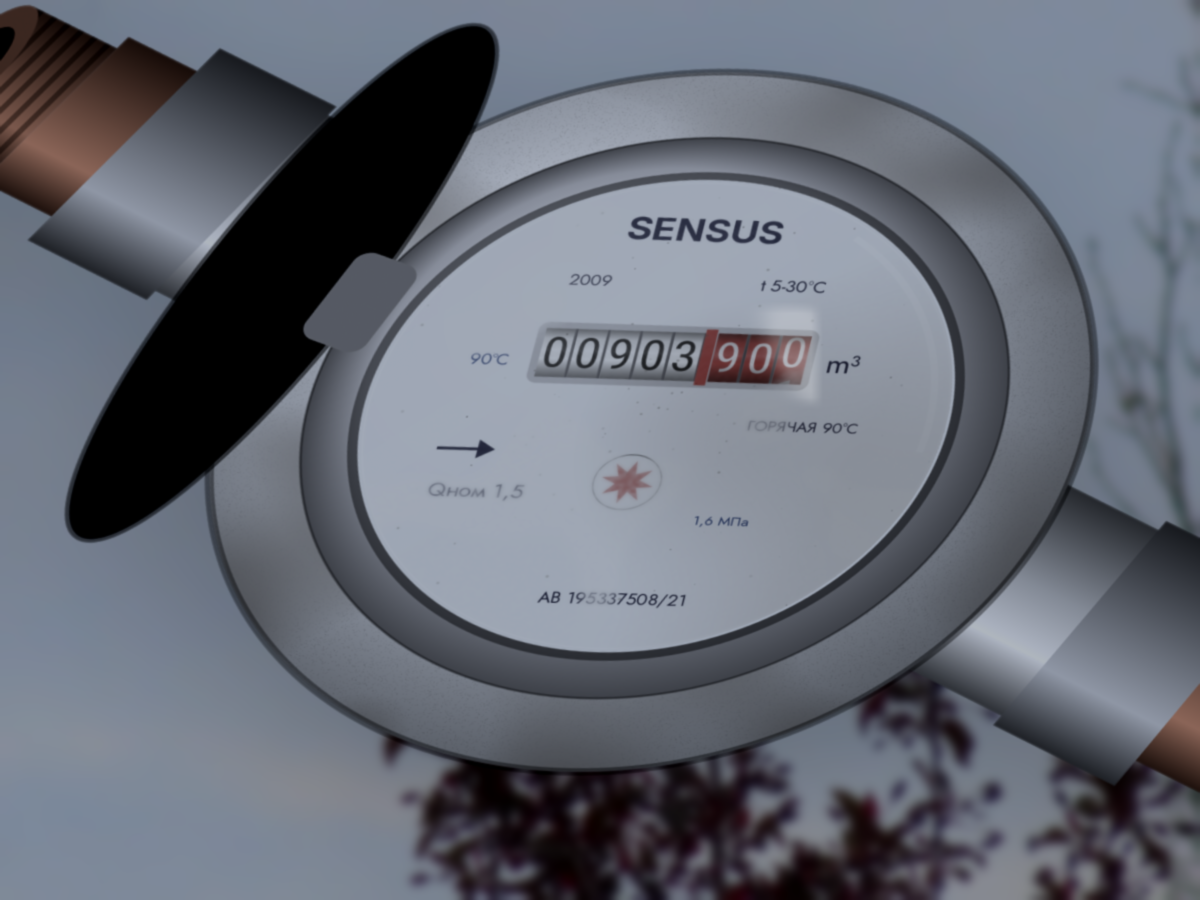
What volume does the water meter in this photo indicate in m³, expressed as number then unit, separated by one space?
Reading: 903.900 m³
